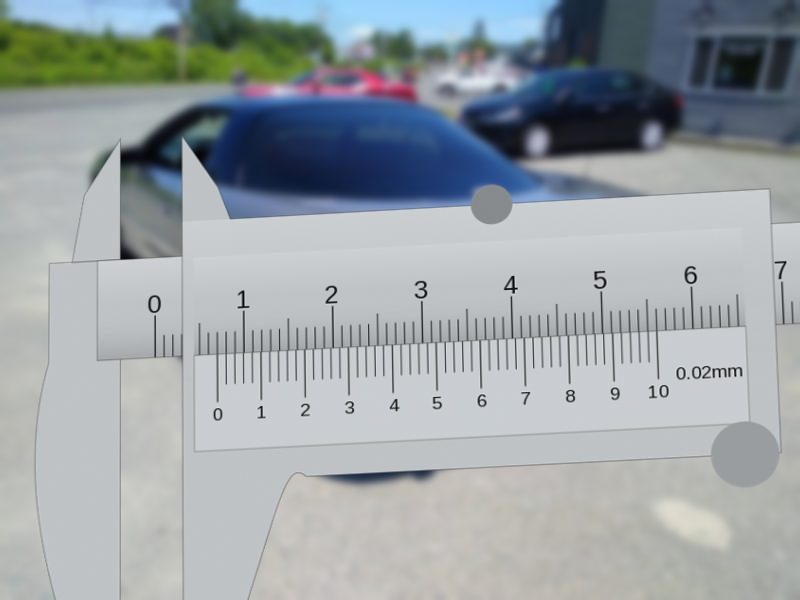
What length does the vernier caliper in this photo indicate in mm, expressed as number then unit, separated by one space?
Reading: 7.0 mm
